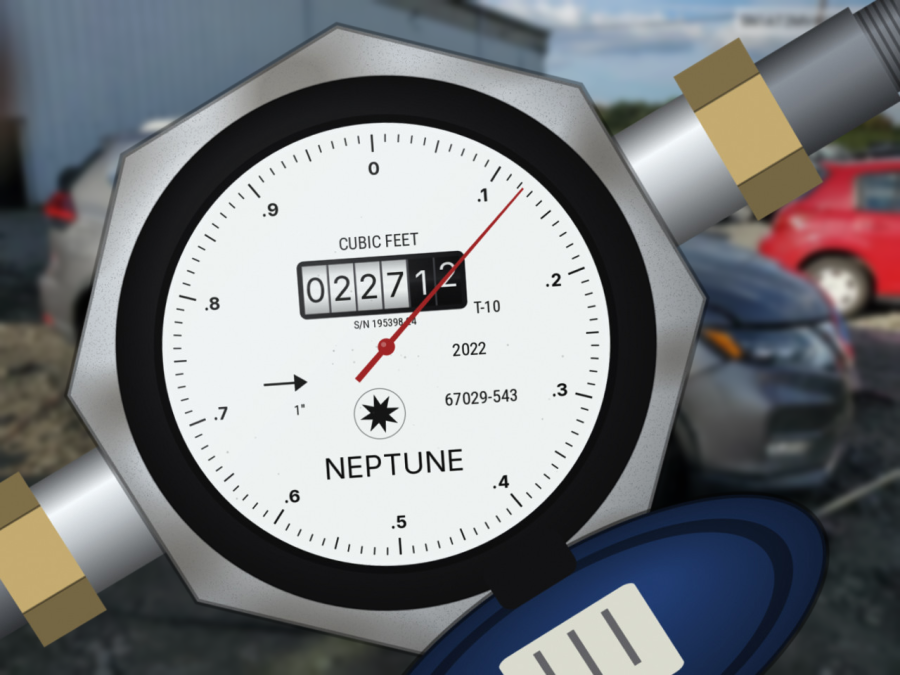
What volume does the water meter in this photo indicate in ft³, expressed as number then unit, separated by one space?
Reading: 22712.12 ft³
